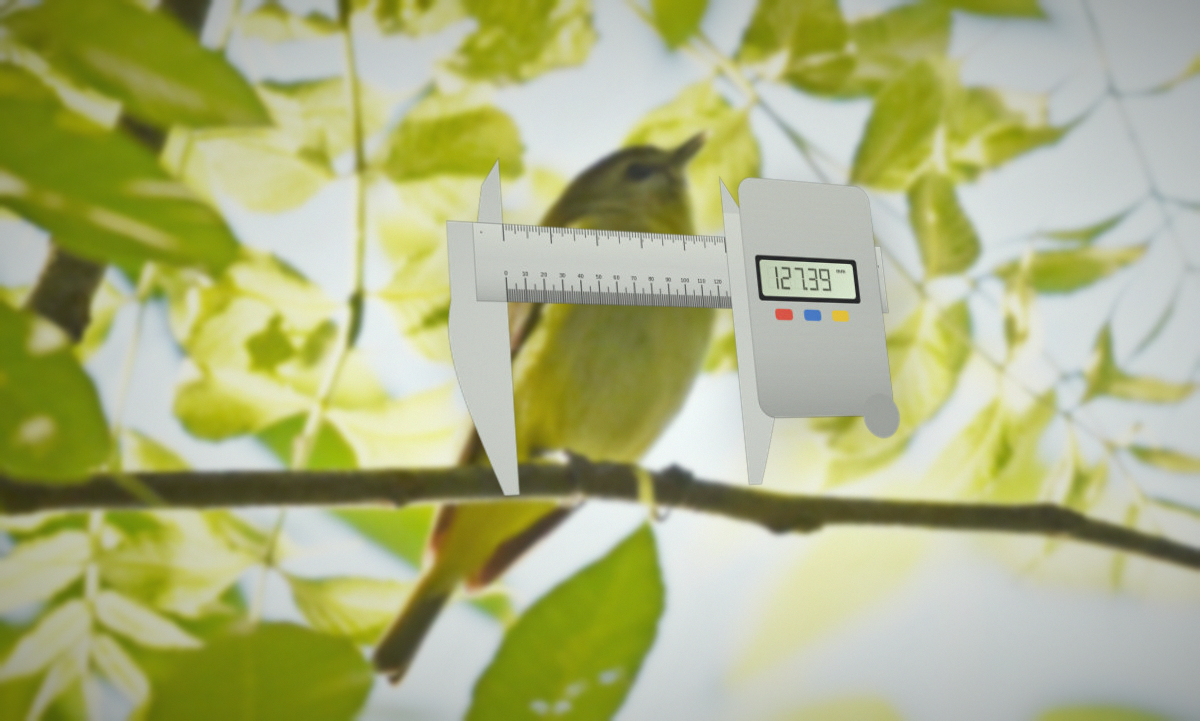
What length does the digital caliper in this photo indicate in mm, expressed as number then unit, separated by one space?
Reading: 127.39 mm
